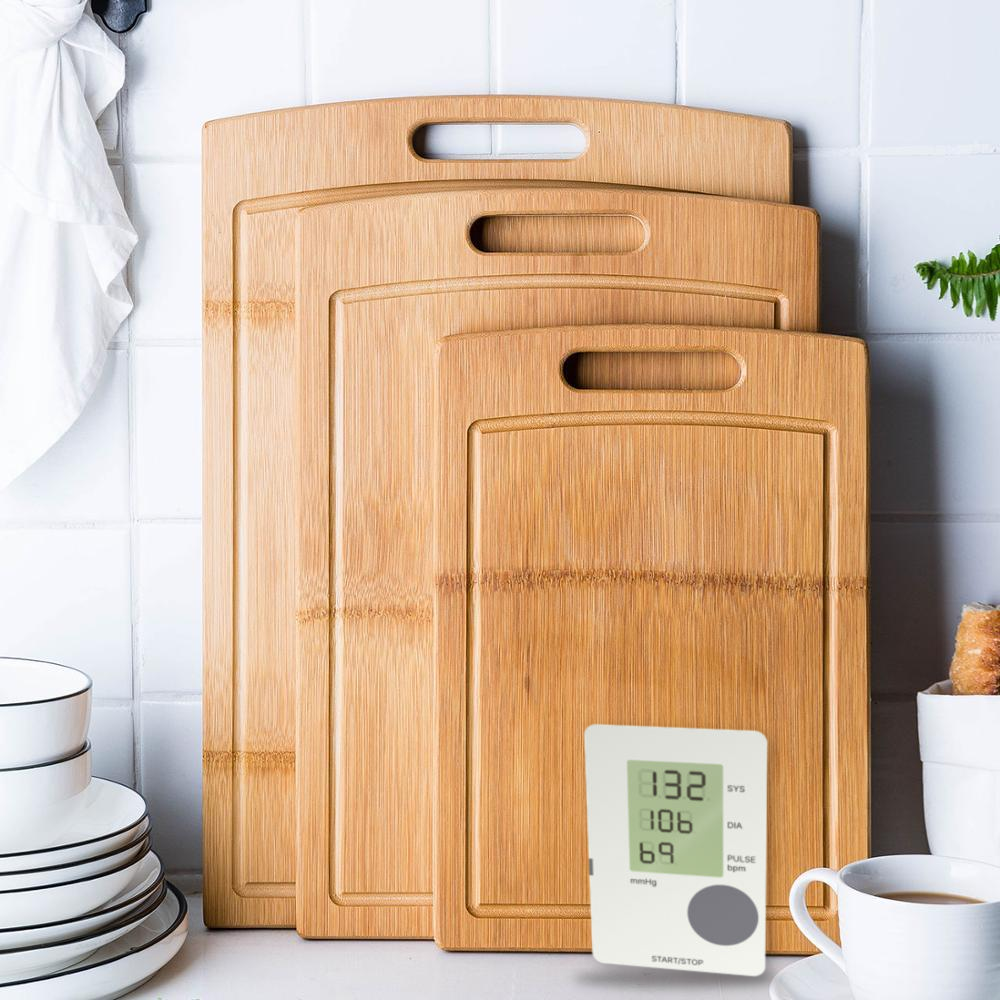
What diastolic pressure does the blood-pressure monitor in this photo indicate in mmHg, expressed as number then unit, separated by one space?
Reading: 106 mmHg
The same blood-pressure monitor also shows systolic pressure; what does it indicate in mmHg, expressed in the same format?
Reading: 132 mmHg
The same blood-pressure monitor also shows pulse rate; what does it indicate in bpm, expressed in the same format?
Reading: 69 bpm
